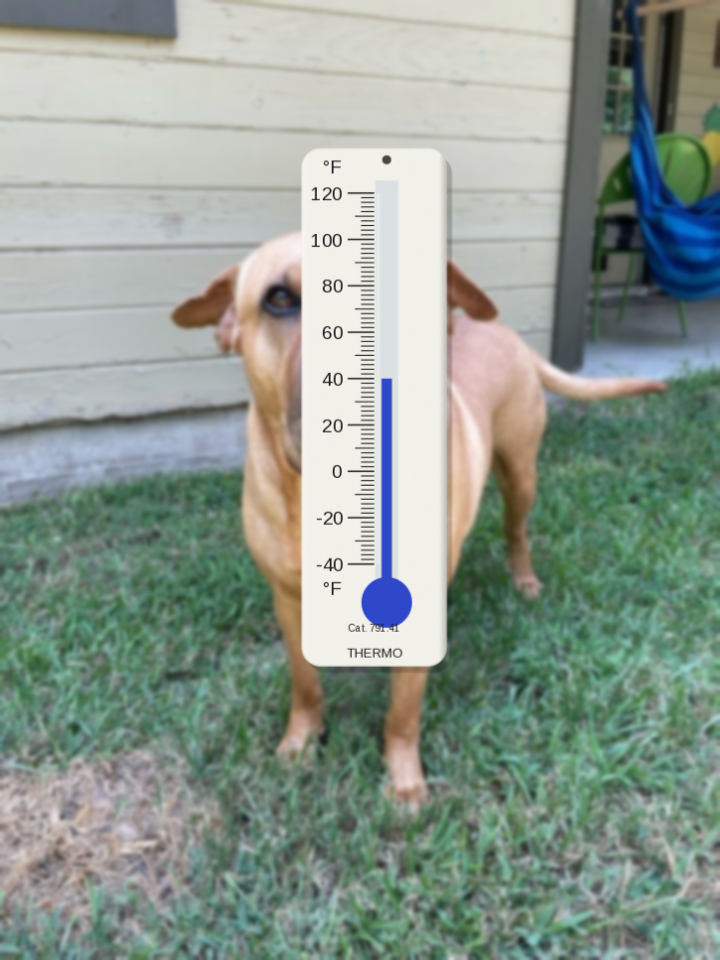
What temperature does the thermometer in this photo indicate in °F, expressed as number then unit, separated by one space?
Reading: 40 °F
